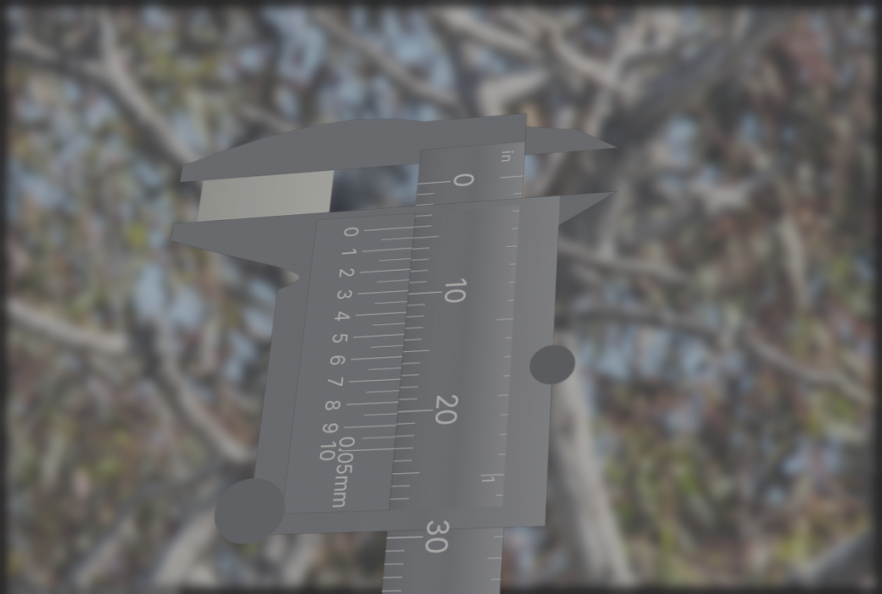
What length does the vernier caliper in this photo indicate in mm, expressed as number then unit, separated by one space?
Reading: 4.0 mm
